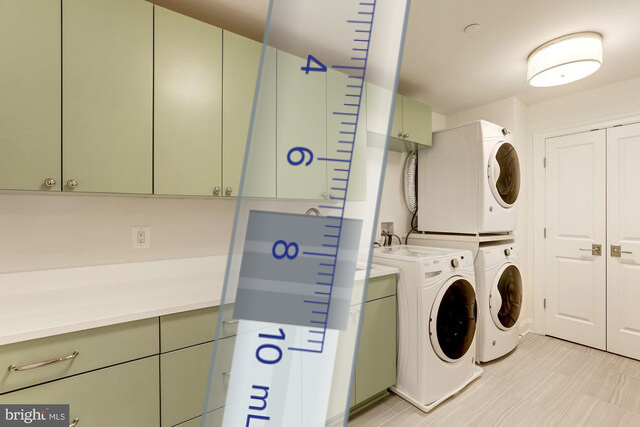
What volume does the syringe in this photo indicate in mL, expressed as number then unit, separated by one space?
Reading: 7.2 mL
